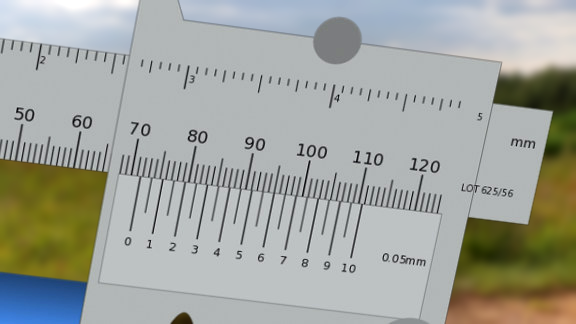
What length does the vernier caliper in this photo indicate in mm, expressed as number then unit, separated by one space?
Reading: 71.6 mm
